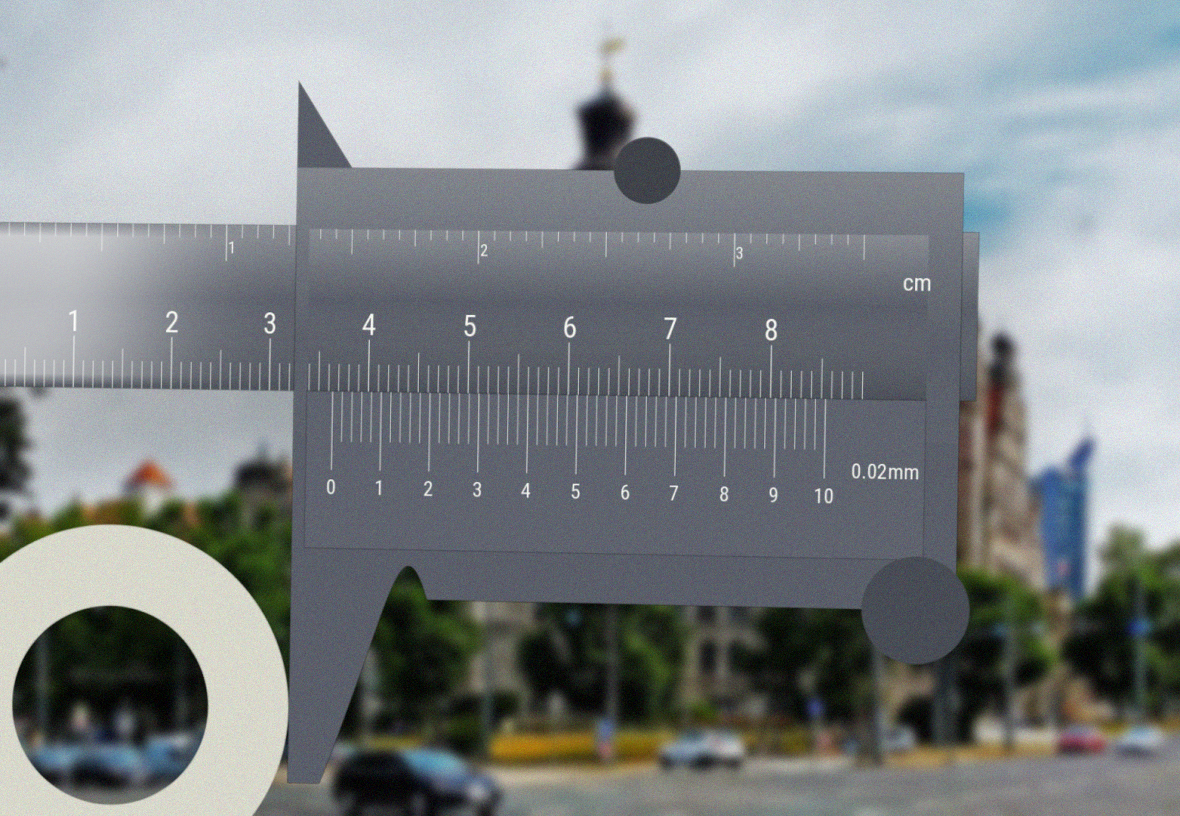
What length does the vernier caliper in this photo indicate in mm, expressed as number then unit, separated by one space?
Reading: 36.4 mm
